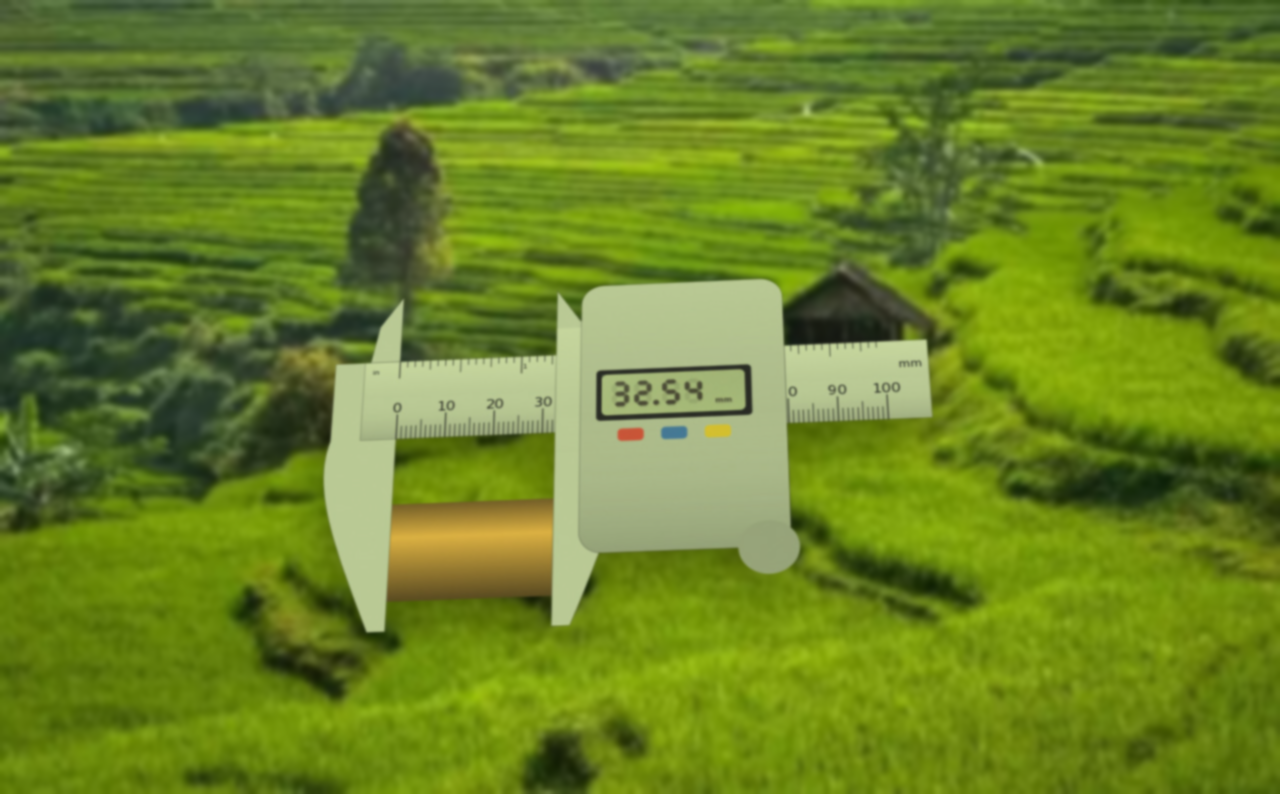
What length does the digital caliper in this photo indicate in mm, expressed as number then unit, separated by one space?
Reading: 32.54 mm
